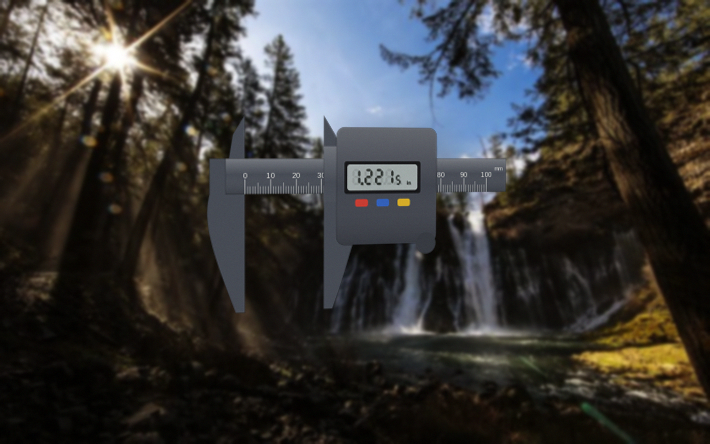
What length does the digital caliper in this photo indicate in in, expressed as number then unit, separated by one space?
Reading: 1.2215 in
